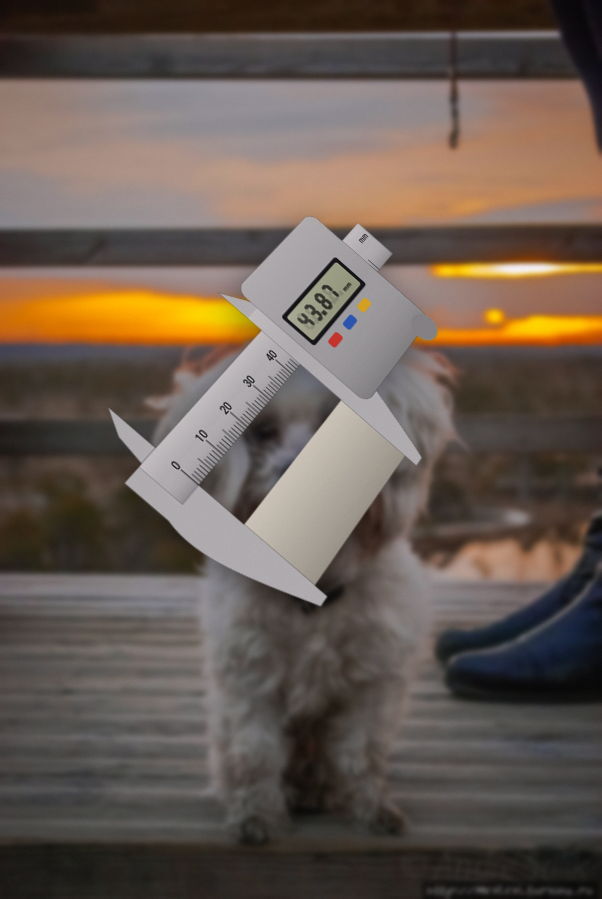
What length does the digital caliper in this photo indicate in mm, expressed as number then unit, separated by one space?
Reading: 43.87 mm
